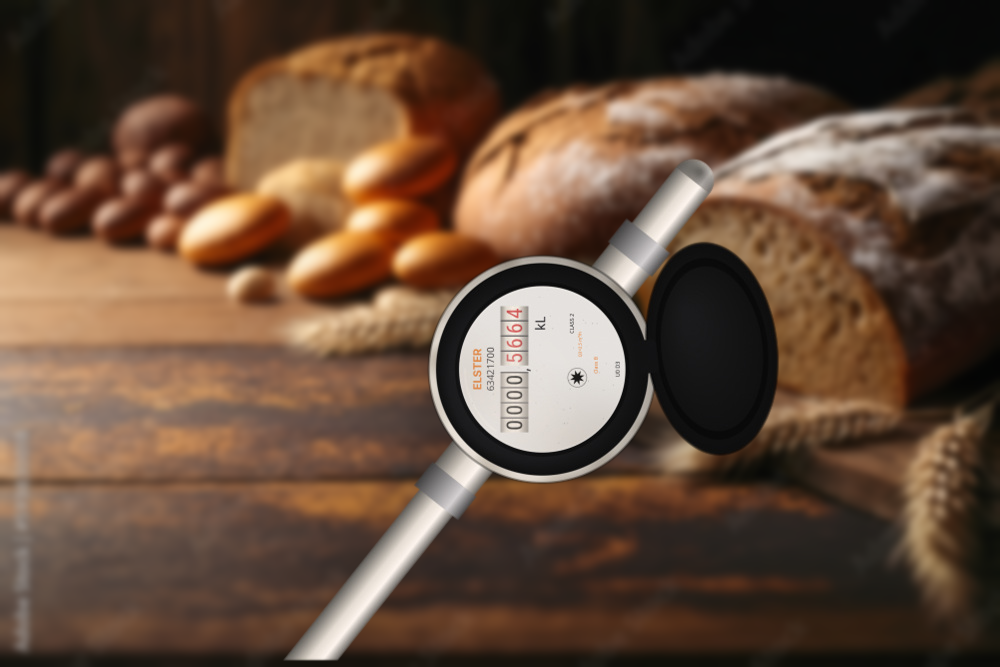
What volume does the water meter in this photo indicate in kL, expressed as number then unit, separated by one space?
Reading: 0.5664 kL
